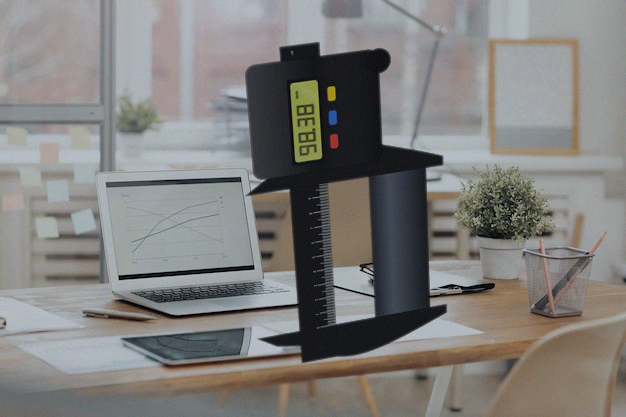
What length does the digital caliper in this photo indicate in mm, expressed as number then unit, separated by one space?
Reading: 98.38 mm
